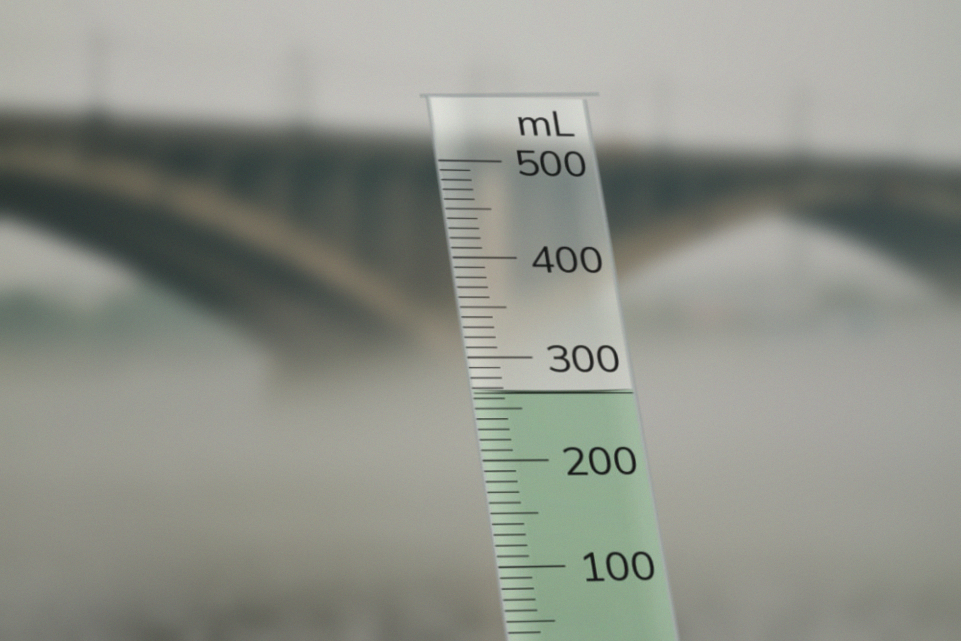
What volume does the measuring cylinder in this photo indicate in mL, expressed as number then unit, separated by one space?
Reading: 265 mL
